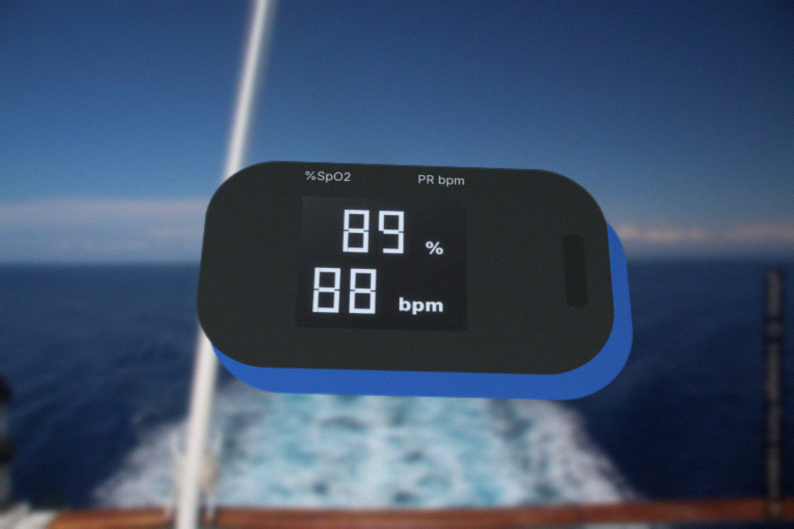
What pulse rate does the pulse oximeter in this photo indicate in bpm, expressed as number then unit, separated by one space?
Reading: 88 bpm
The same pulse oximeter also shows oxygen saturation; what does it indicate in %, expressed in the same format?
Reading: 89 %
